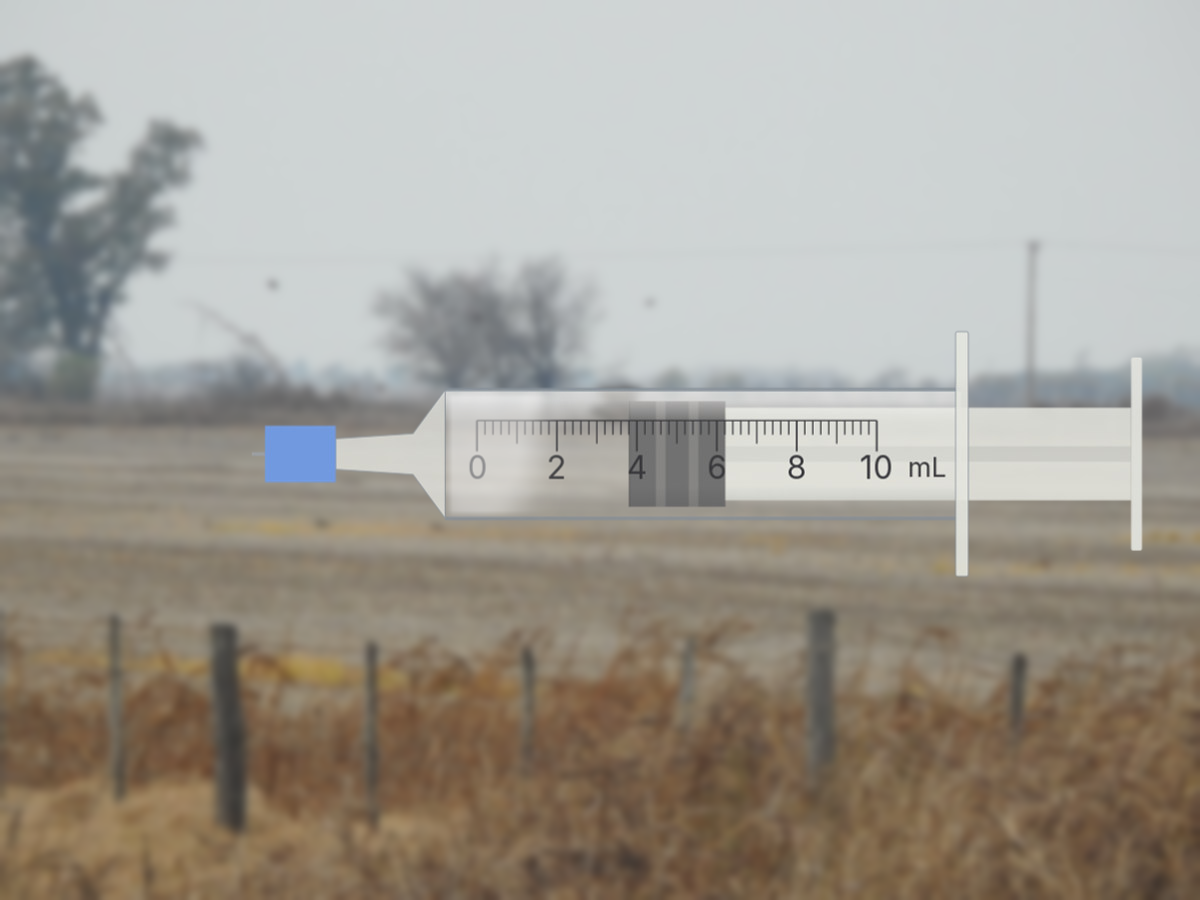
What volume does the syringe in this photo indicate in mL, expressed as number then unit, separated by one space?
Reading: 3.8 mL
